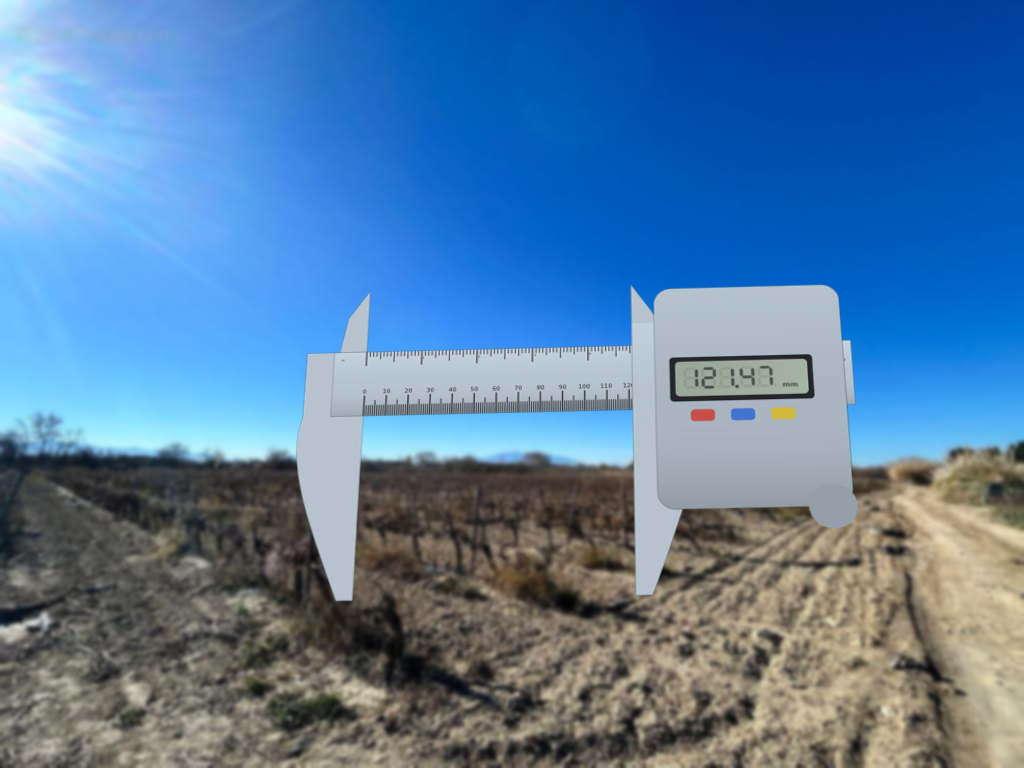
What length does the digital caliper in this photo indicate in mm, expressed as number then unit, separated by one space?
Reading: 121.47 mm
